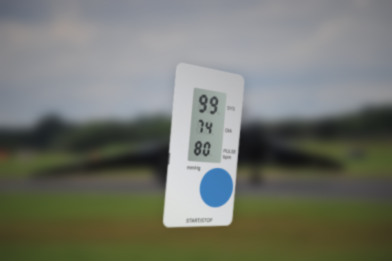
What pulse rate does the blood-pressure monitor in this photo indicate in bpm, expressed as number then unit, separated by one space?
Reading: 80 bpm
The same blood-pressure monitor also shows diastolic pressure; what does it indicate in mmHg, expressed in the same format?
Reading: 74 mmHg
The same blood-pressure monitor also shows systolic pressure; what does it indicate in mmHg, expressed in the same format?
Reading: 99 mmHg
